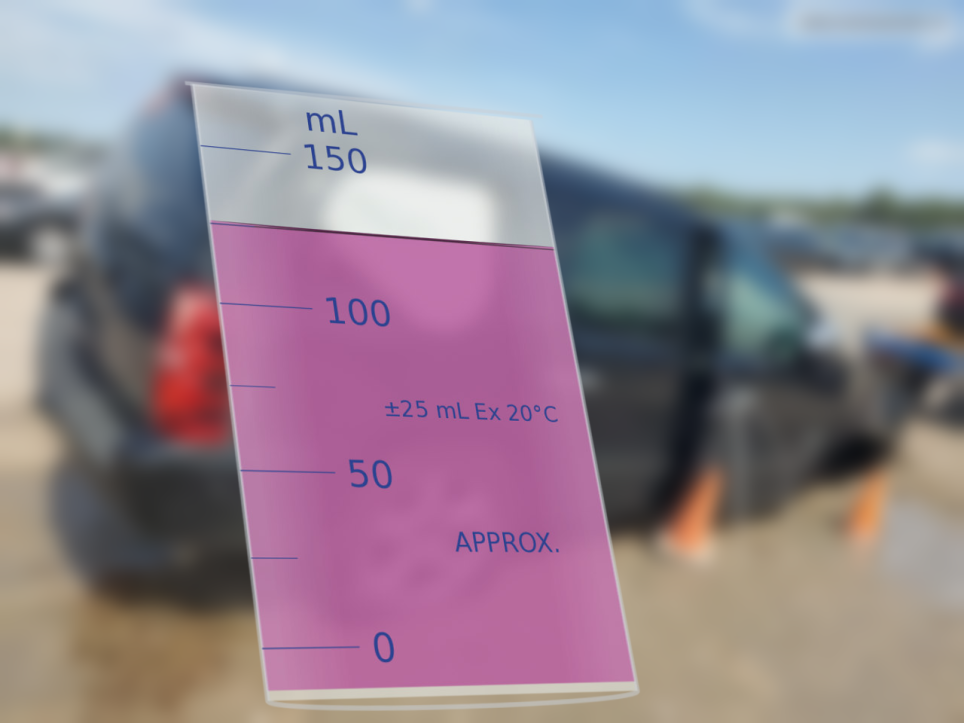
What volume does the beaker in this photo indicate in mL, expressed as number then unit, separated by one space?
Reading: 125 mL
